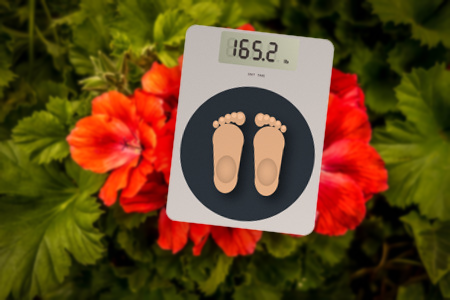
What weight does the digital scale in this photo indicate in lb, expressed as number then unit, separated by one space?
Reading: 165.2 lb
